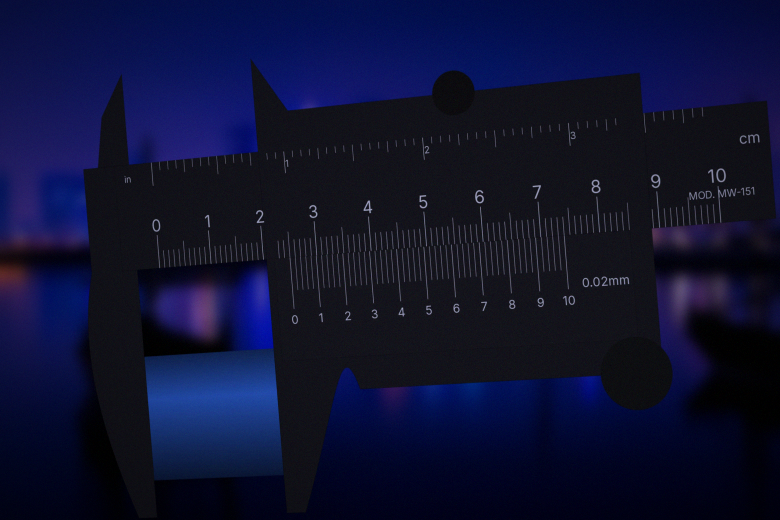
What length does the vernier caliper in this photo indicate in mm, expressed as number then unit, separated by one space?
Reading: 25.0 mm
